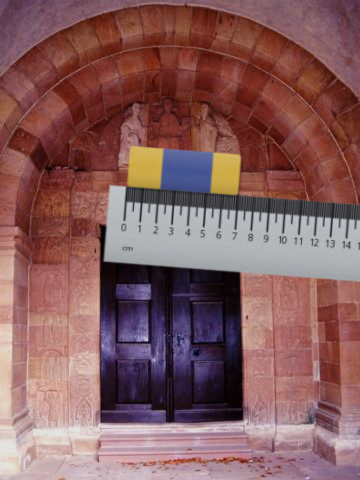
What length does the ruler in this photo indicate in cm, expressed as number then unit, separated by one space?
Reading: 7 cm
